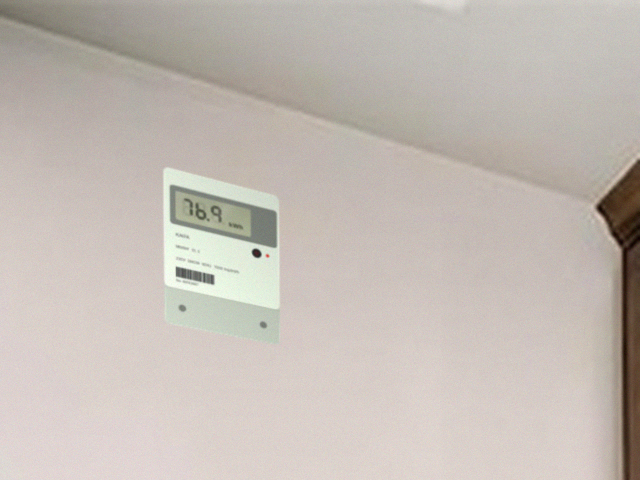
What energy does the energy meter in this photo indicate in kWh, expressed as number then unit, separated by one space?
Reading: 76.9 kWh
